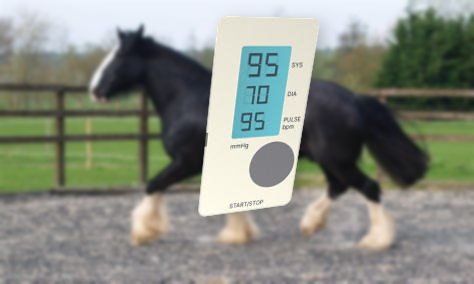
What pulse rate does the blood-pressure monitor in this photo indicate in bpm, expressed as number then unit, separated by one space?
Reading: 95 bpm
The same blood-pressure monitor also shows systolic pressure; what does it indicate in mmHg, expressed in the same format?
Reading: 95 mmHg
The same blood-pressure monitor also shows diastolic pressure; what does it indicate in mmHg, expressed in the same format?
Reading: 70 mmHg
